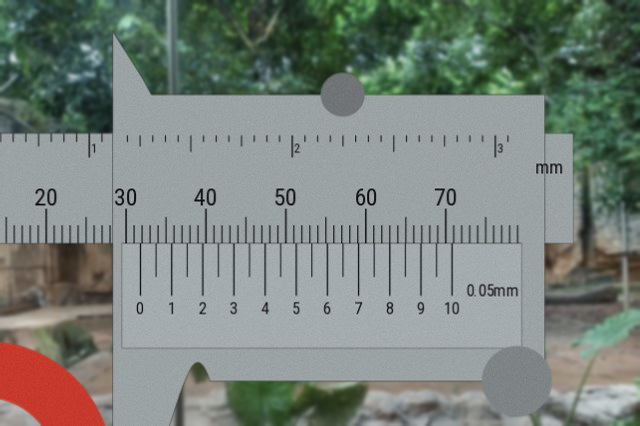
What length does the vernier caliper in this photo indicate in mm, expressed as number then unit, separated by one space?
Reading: 31.8 mm
